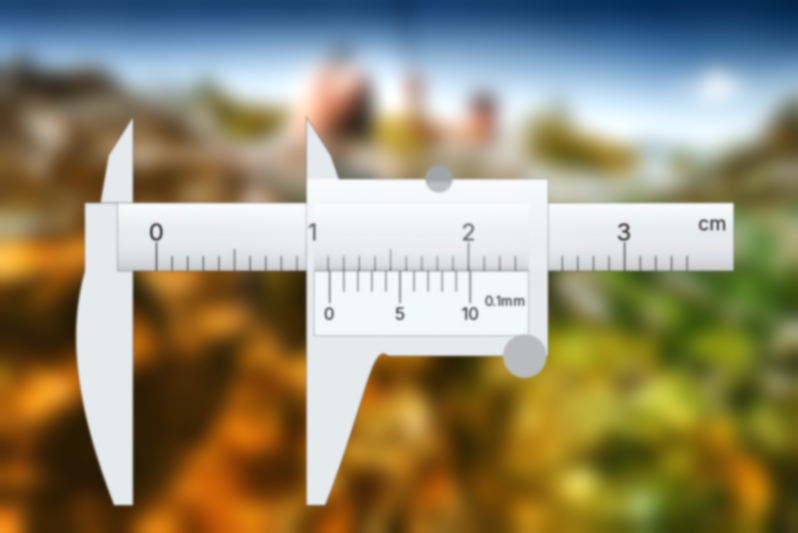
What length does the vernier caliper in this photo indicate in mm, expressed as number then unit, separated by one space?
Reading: 11.1 mm
